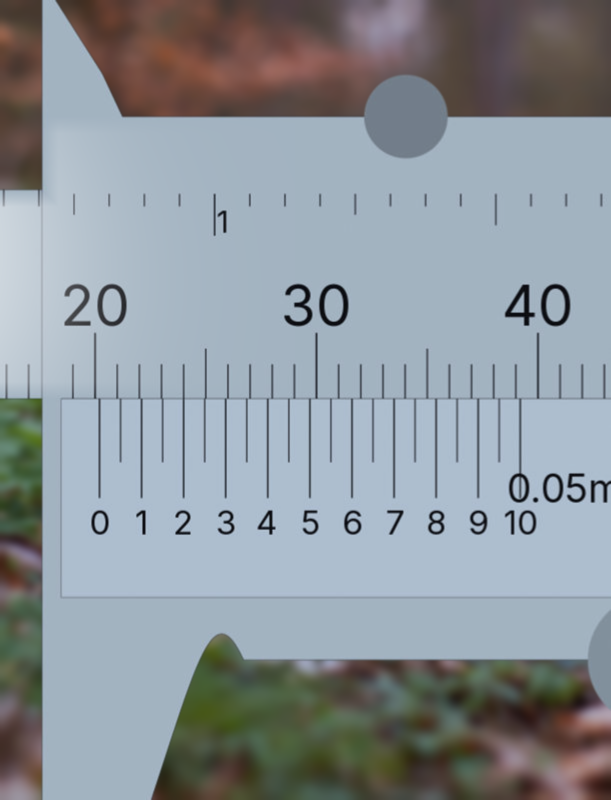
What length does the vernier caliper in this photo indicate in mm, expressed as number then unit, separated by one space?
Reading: 20.2 mm
